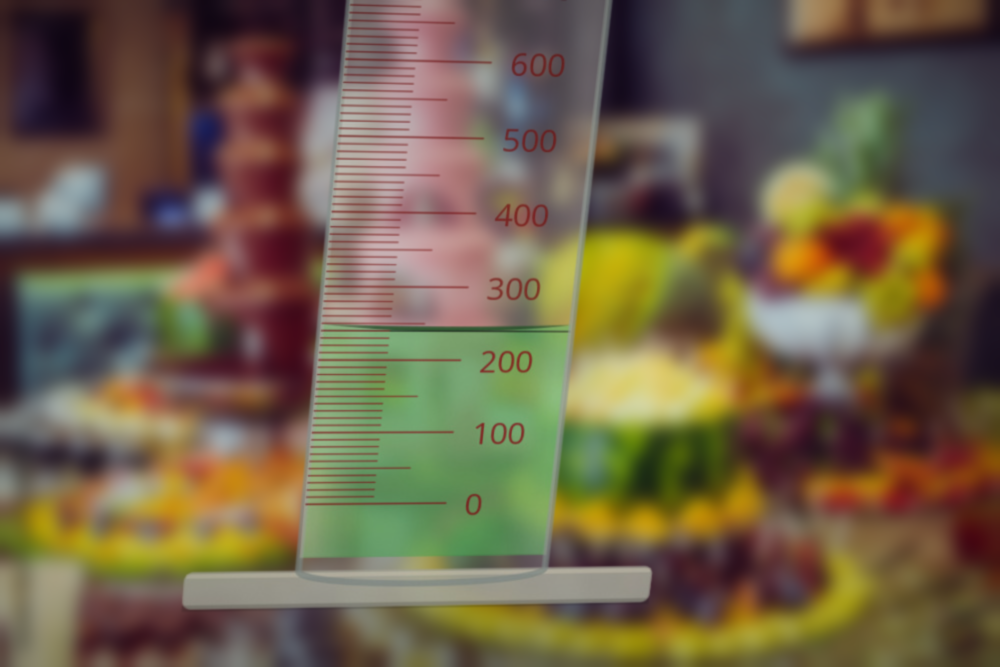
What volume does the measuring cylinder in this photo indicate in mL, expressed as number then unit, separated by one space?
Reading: 240 mL
